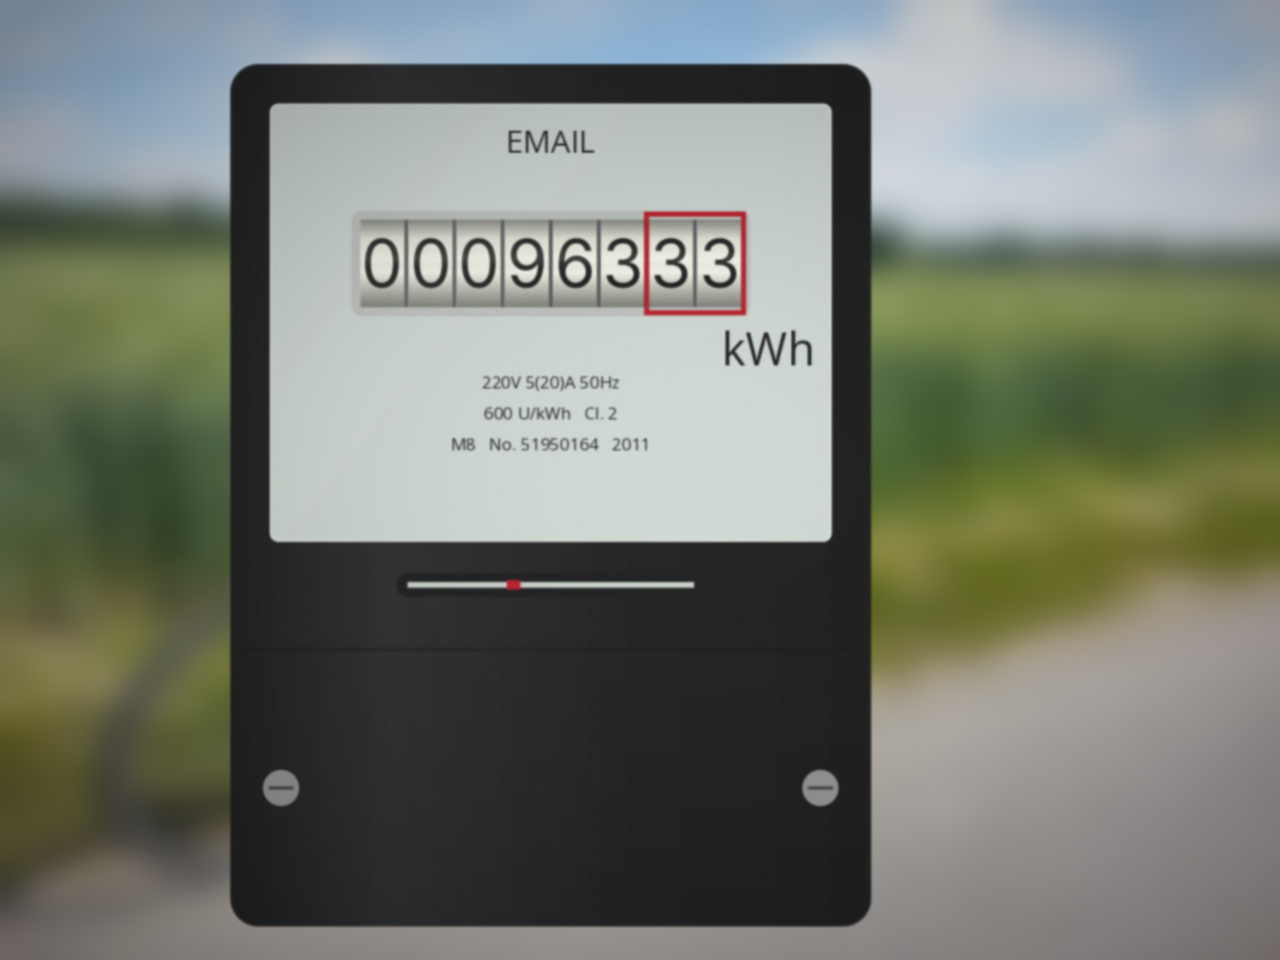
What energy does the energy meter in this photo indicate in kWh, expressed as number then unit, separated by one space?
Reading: 963.33 kWh
